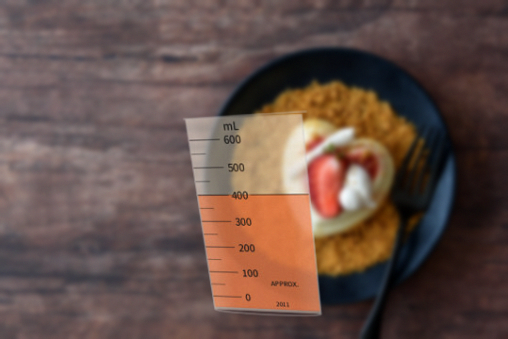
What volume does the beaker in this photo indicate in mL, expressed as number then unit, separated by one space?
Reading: 400 mL
